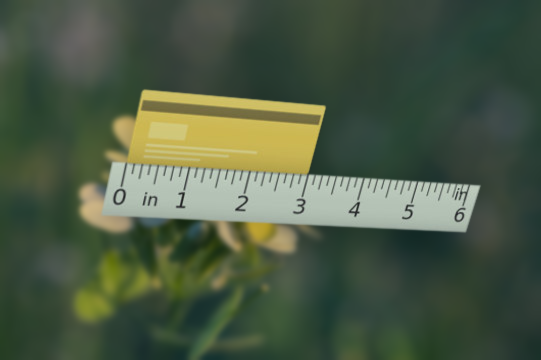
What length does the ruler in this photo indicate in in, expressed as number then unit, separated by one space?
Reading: 3 in
